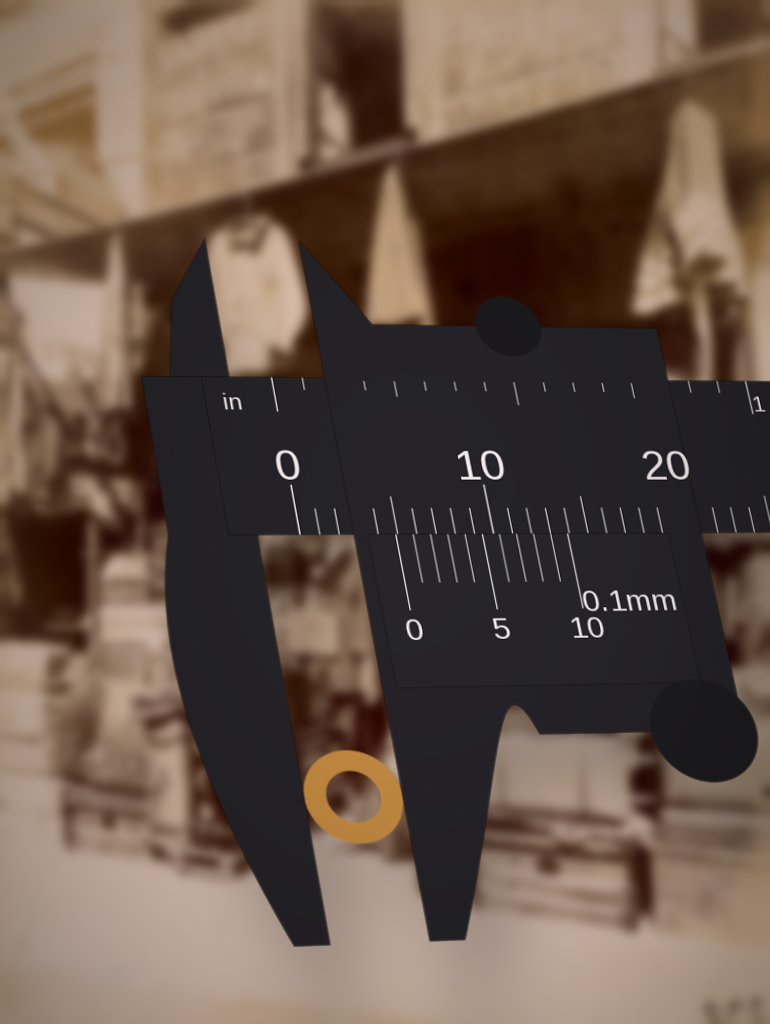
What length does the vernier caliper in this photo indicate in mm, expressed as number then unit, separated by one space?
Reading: 4.9 mm
